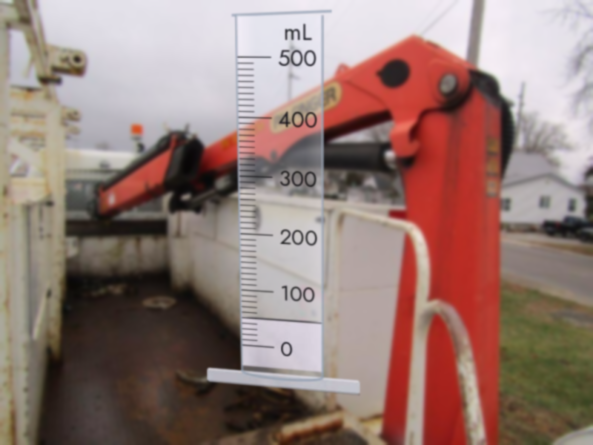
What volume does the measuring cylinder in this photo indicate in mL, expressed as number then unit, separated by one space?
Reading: 50 mL
